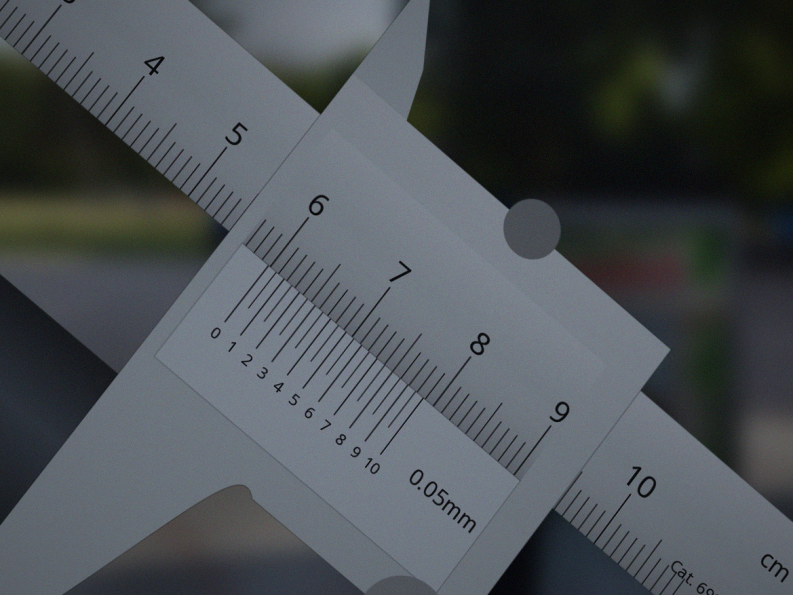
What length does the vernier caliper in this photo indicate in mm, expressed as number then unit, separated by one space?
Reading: 59.8 mm
